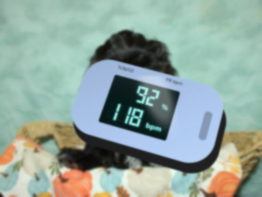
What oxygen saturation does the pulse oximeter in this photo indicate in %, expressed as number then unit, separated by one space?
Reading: 92 %
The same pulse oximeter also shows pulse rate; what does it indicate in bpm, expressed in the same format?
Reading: 118 bpm
